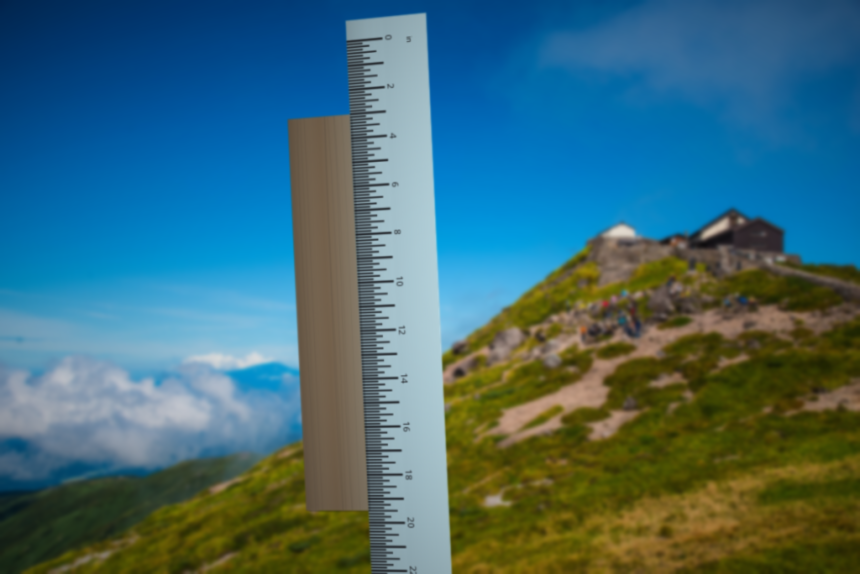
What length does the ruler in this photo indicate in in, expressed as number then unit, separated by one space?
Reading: 16.5 in
